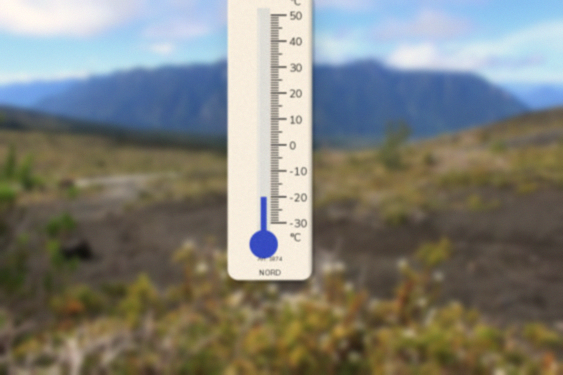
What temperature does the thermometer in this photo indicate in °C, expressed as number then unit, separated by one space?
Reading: -20 °C
